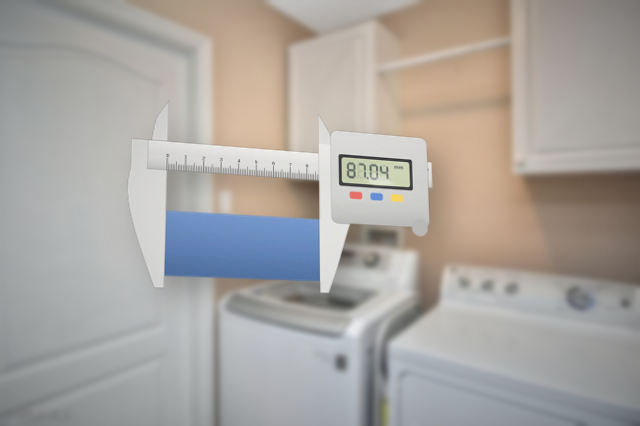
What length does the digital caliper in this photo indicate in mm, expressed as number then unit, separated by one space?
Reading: 87.04 mm
